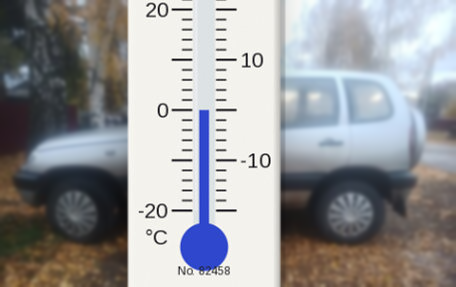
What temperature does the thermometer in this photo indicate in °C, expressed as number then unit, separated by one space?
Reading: 0 °C
